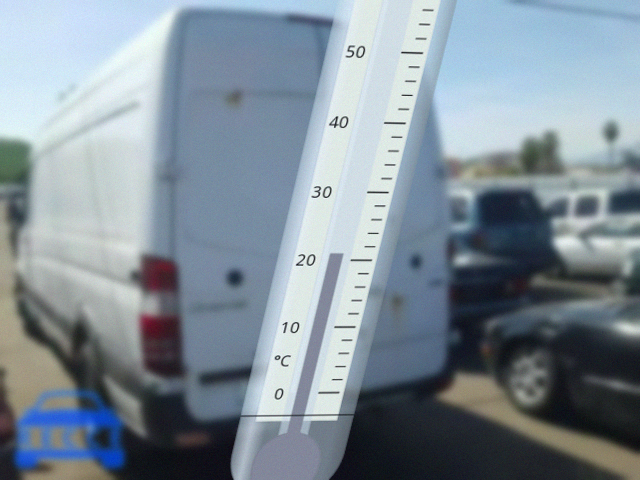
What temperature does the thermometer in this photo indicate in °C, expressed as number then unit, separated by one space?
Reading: 21 °C
